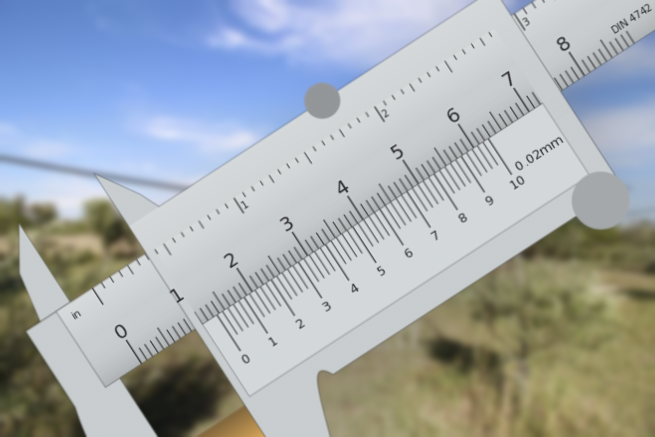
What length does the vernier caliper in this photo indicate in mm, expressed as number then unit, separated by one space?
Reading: 13.6 mm
